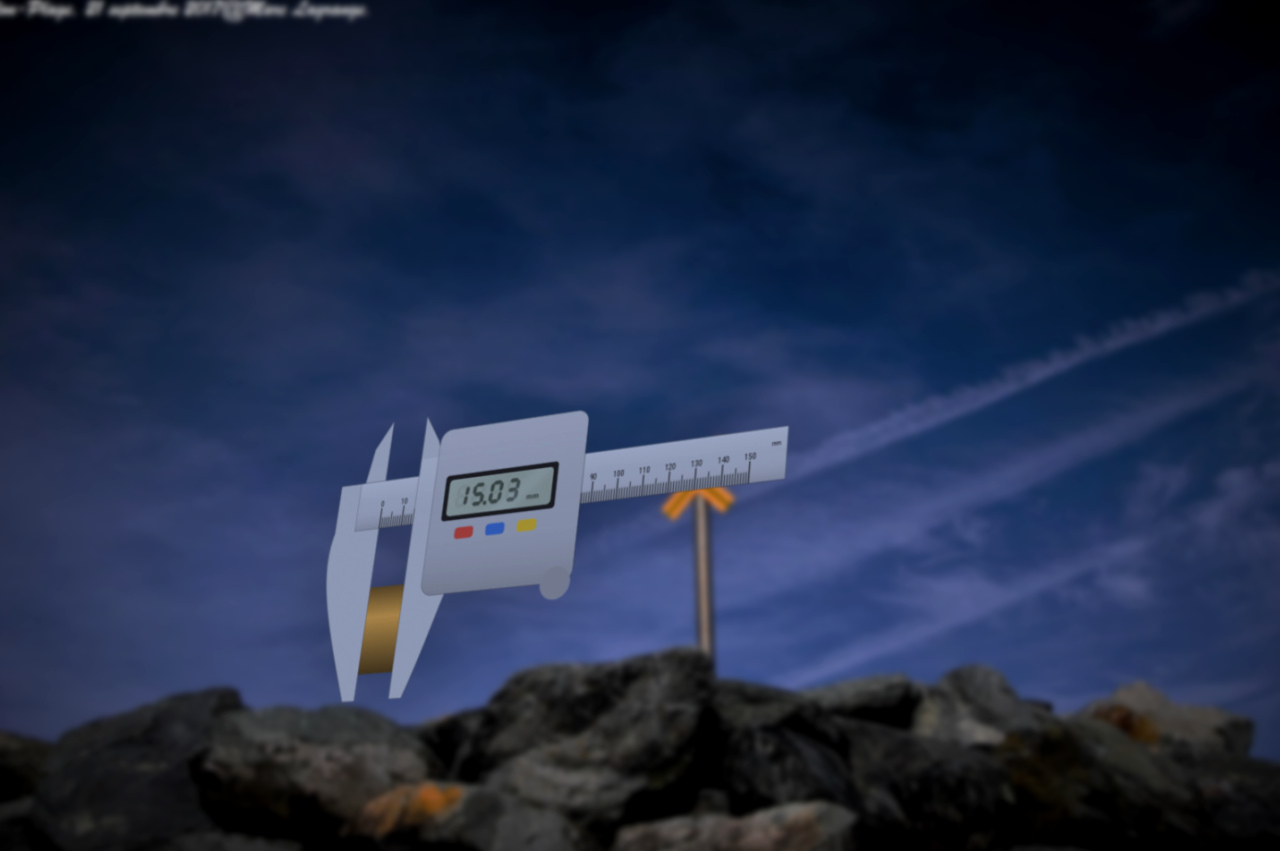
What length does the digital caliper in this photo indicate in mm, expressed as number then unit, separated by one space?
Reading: 15.03 mm
